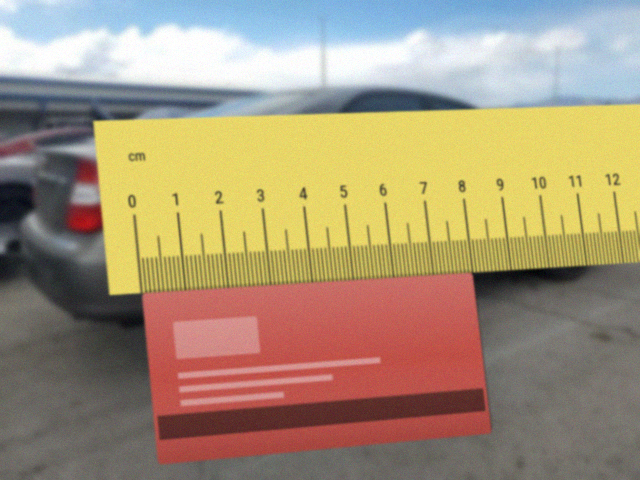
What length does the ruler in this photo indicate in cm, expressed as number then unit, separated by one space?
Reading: 8 cm
